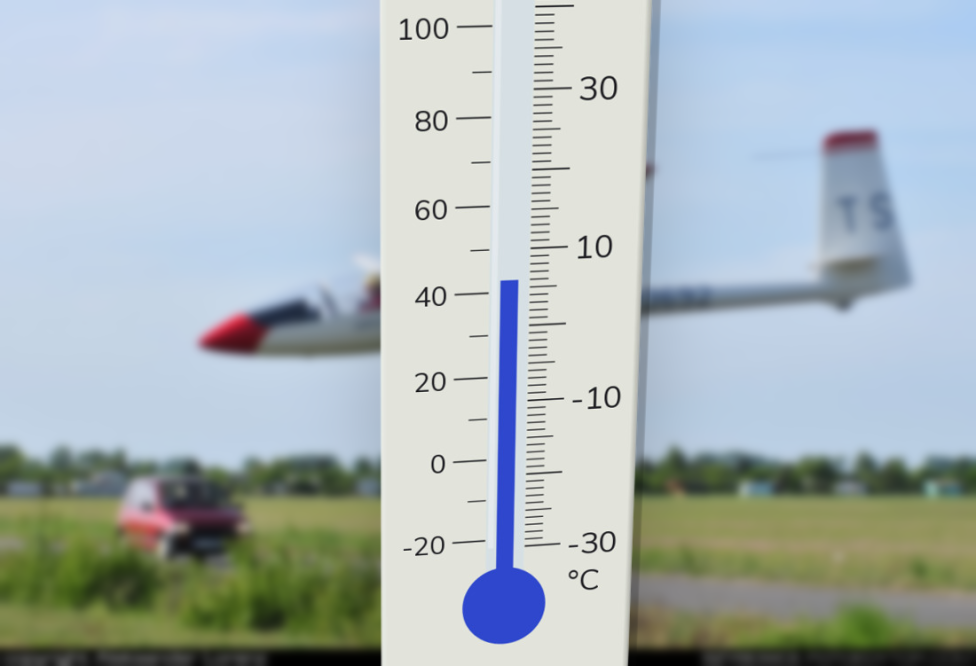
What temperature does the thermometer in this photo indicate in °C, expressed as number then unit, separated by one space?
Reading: 6 °C
